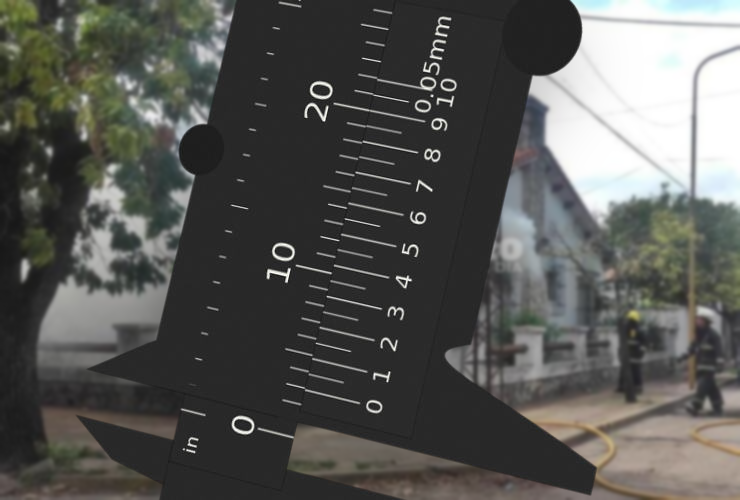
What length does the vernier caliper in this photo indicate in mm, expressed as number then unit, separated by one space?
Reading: 2.9 mm
